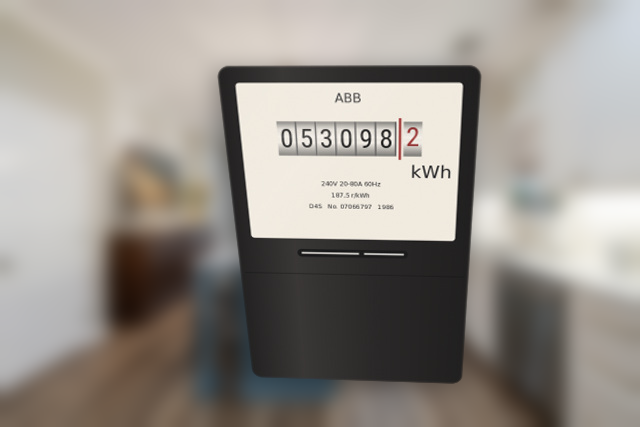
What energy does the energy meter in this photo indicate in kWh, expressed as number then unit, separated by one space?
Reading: 53098.2 kWh
